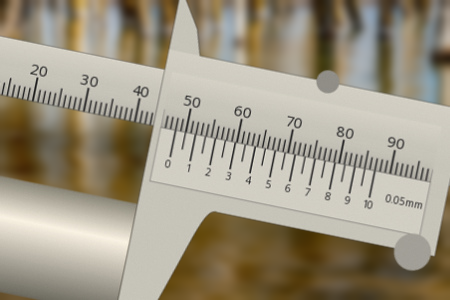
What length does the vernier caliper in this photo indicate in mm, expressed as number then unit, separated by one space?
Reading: 48.0 mm
